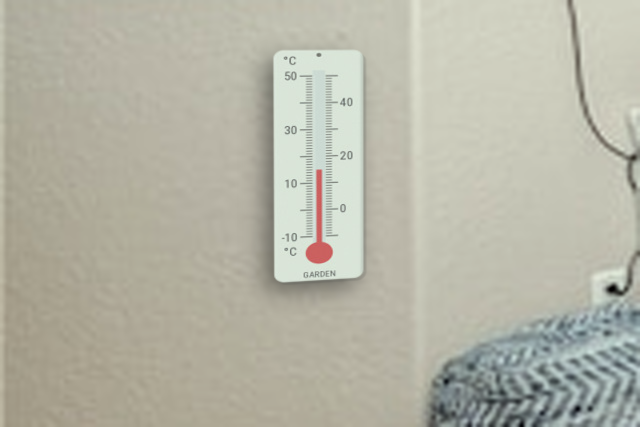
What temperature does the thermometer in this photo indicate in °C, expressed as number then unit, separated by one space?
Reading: 15 °C
